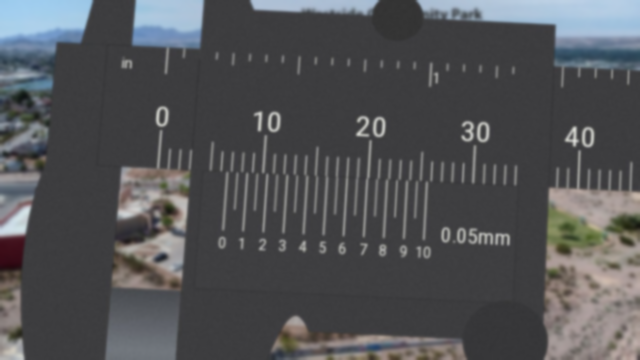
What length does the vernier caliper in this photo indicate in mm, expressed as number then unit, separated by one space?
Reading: 6.6 mm
